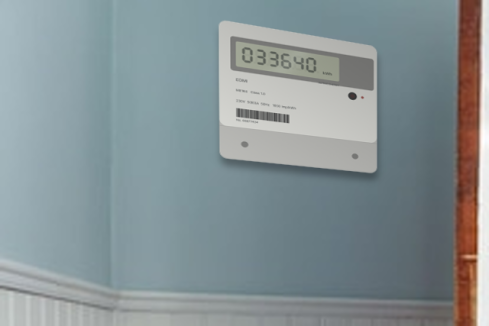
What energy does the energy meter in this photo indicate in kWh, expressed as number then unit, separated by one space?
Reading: 33640 kWh
